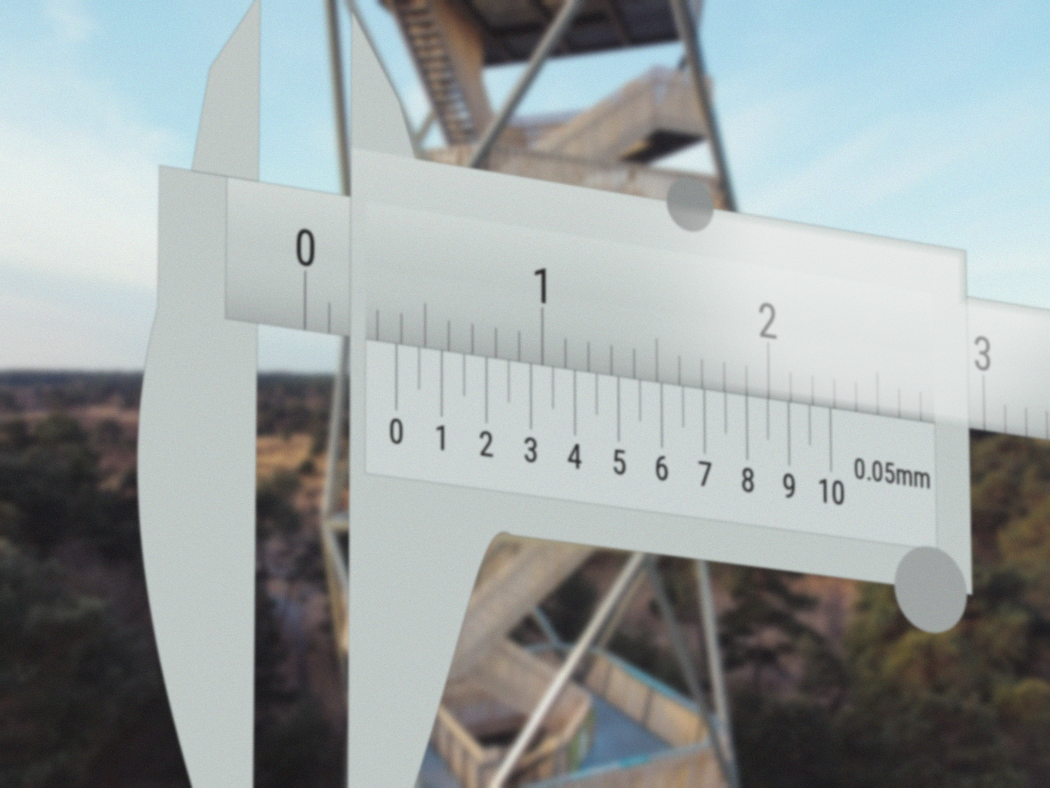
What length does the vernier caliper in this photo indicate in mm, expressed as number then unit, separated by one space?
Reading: 3.8 mm
